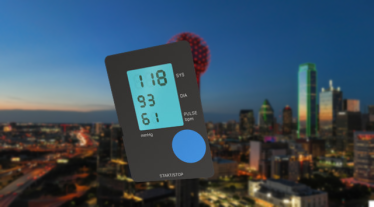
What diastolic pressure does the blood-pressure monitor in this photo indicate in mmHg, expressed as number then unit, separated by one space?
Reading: 93 mmHg
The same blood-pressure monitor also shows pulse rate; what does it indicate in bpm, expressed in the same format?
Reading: 61 bpm
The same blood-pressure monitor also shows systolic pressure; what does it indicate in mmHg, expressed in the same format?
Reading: 118 mmHg
